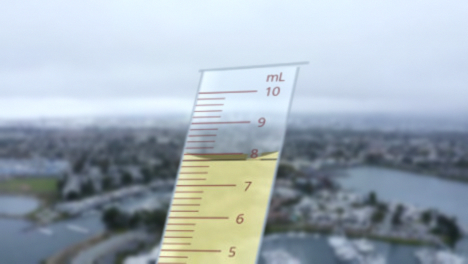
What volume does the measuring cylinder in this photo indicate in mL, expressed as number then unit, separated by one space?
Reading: 7.8 mL
